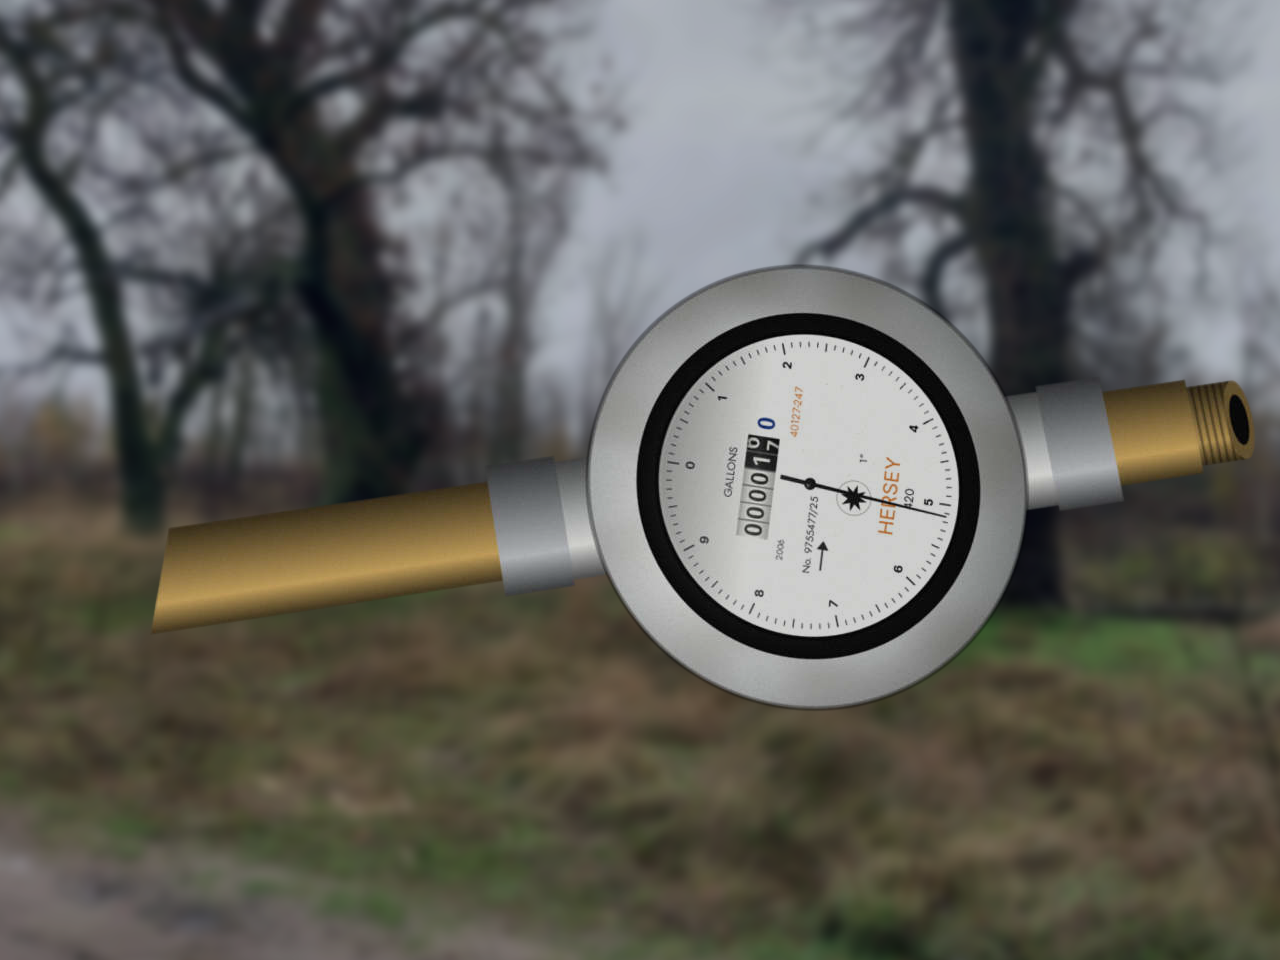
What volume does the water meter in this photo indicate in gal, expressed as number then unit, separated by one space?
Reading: 165.1 gal
